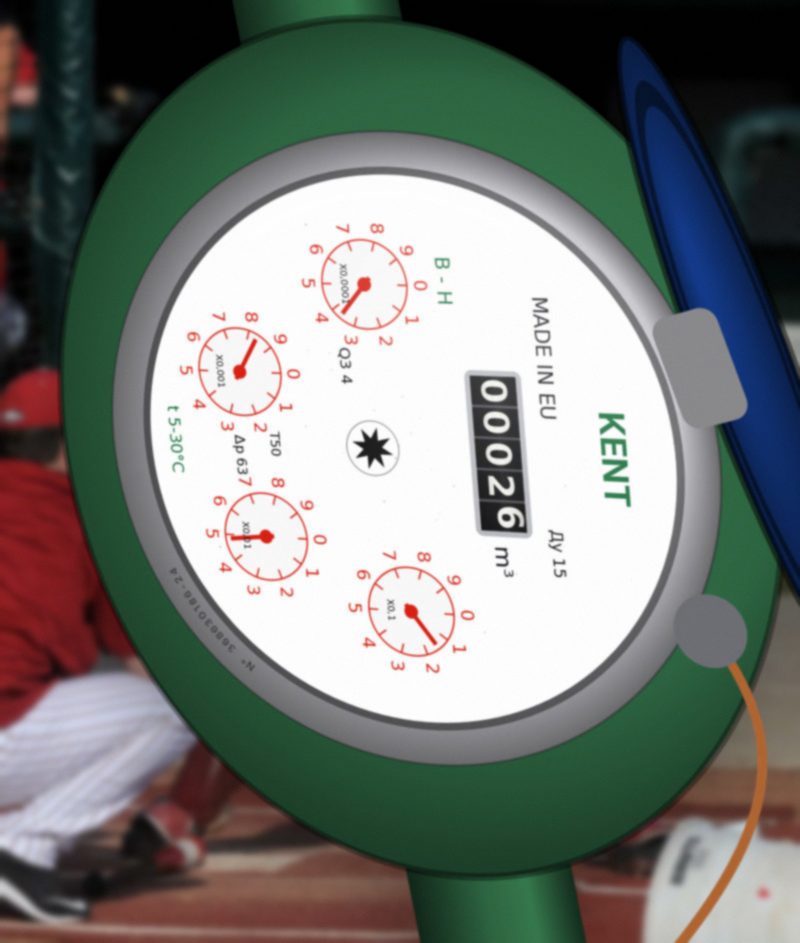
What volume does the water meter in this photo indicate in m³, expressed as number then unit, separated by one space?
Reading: 26.1483 m³
